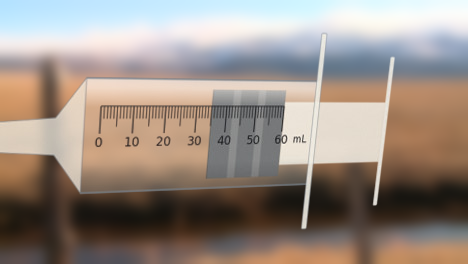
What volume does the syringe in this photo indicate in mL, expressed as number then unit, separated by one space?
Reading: 35 mL
